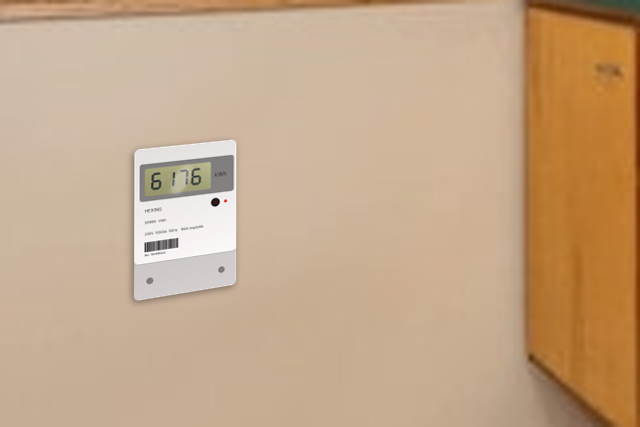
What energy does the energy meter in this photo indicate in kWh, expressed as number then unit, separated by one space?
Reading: 6176 kWh
